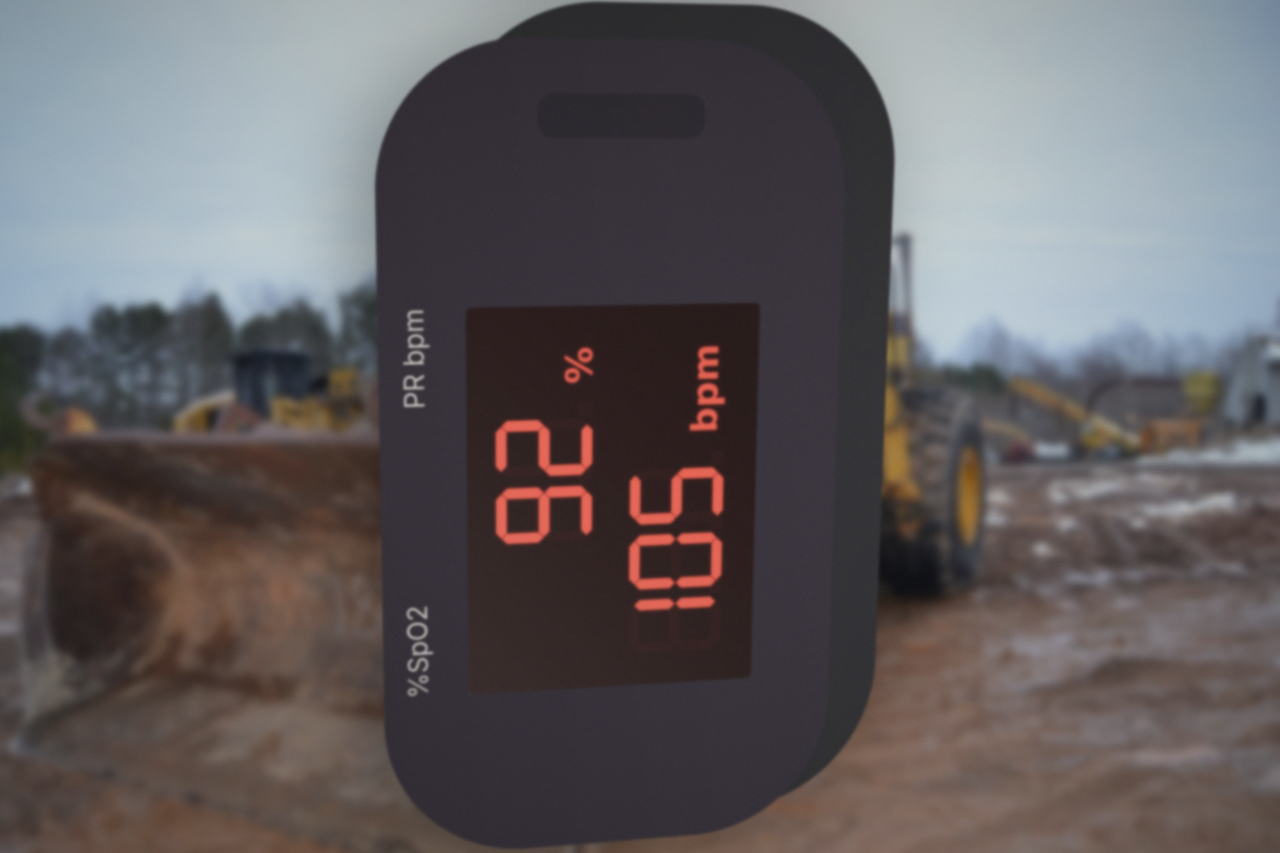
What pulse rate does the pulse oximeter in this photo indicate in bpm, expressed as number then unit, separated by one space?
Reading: 105 bpm
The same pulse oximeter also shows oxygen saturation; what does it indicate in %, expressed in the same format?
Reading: 92 %
